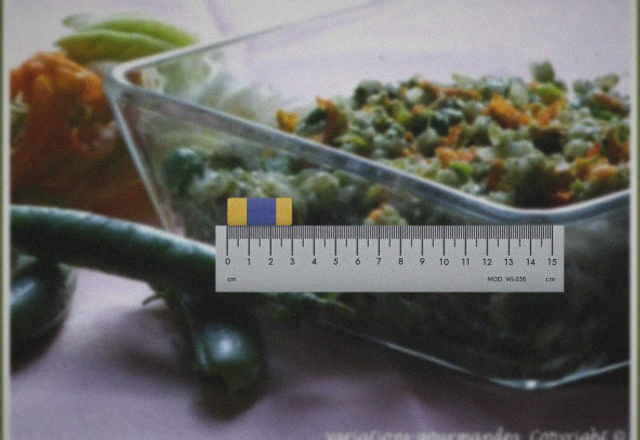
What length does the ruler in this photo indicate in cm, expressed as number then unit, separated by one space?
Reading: 3 cm
